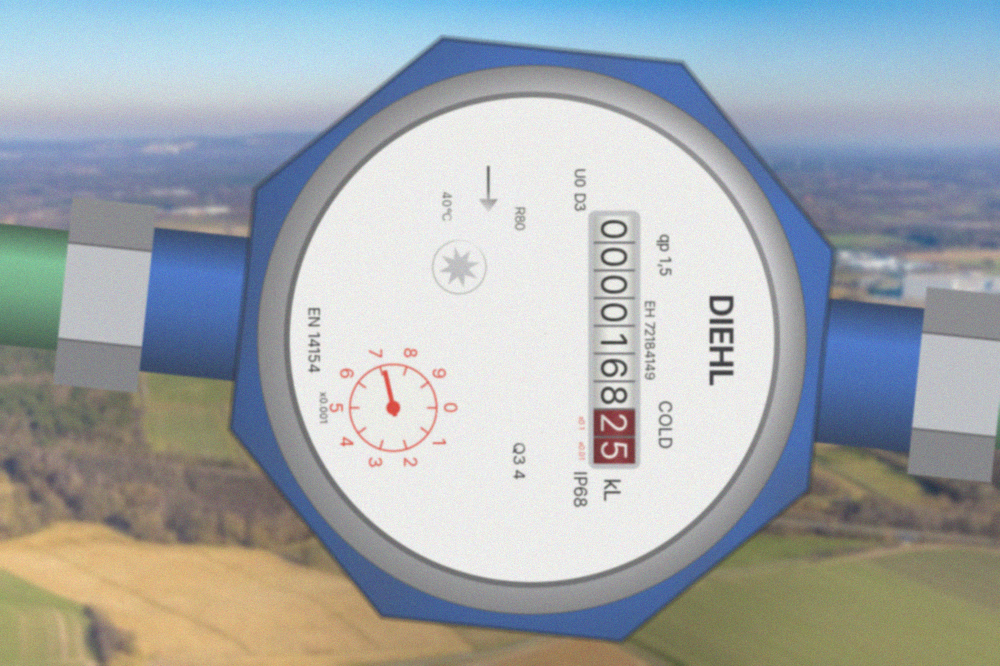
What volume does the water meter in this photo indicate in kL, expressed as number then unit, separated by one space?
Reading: 168.257 kL
